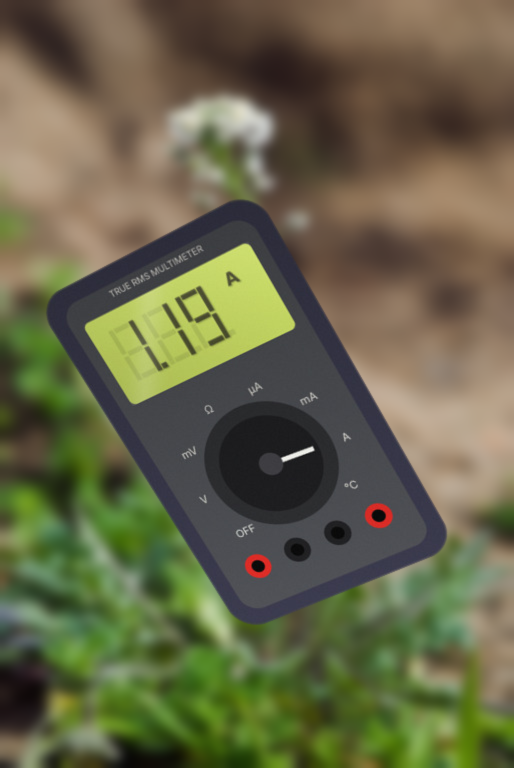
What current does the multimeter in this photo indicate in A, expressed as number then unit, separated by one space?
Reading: 1.19 A
